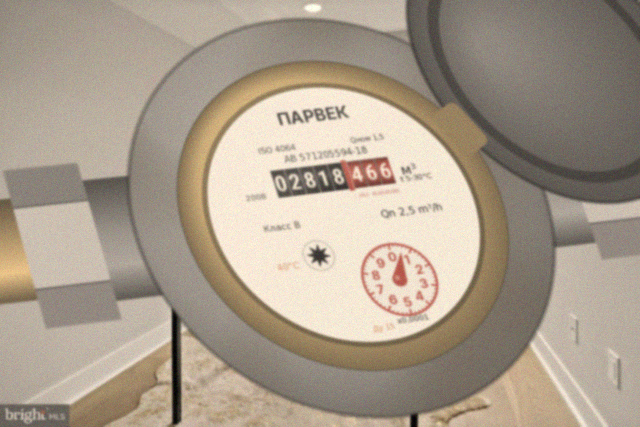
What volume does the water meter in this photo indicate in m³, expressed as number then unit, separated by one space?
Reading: 2818.4660 m³
